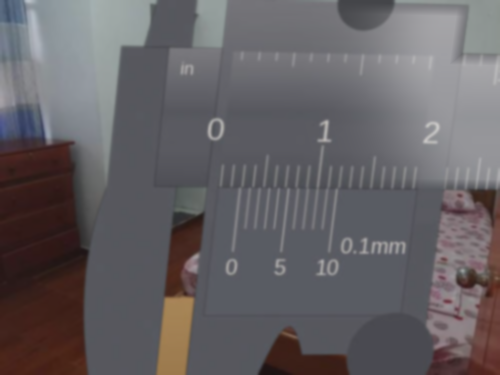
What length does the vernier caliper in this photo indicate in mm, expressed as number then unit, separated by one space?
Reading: 2.8 mm
